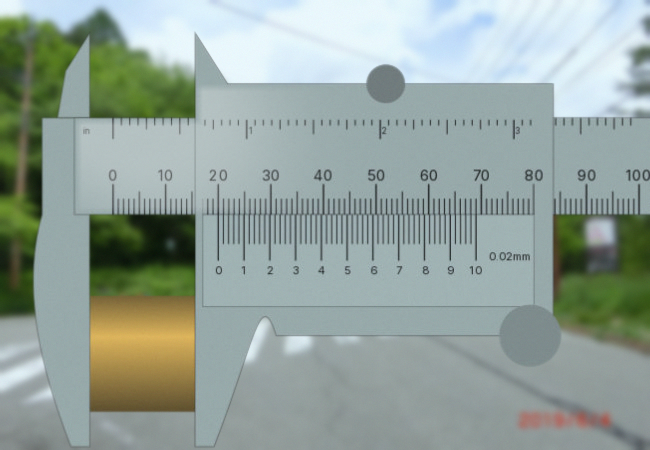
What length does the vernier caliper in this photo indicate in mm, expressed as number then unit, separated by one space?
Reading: 20.0 mm
